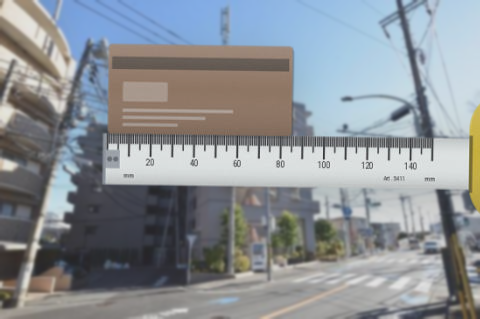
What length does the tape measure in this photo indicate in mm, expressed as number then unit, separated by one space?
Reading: 85 mm
